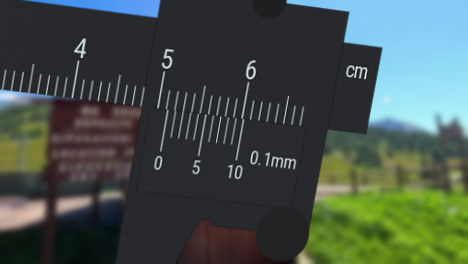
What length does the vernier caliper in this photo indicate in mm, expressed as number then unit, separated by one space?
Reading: 51.2 mm
